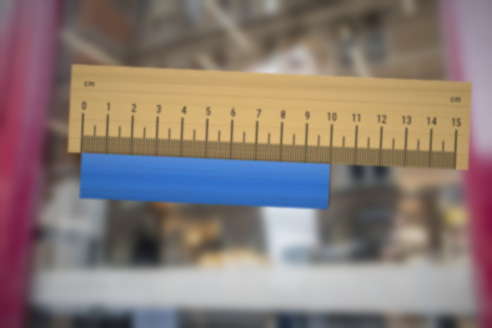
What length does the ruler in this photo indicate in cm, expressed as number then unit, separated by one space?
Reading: 10 cm
